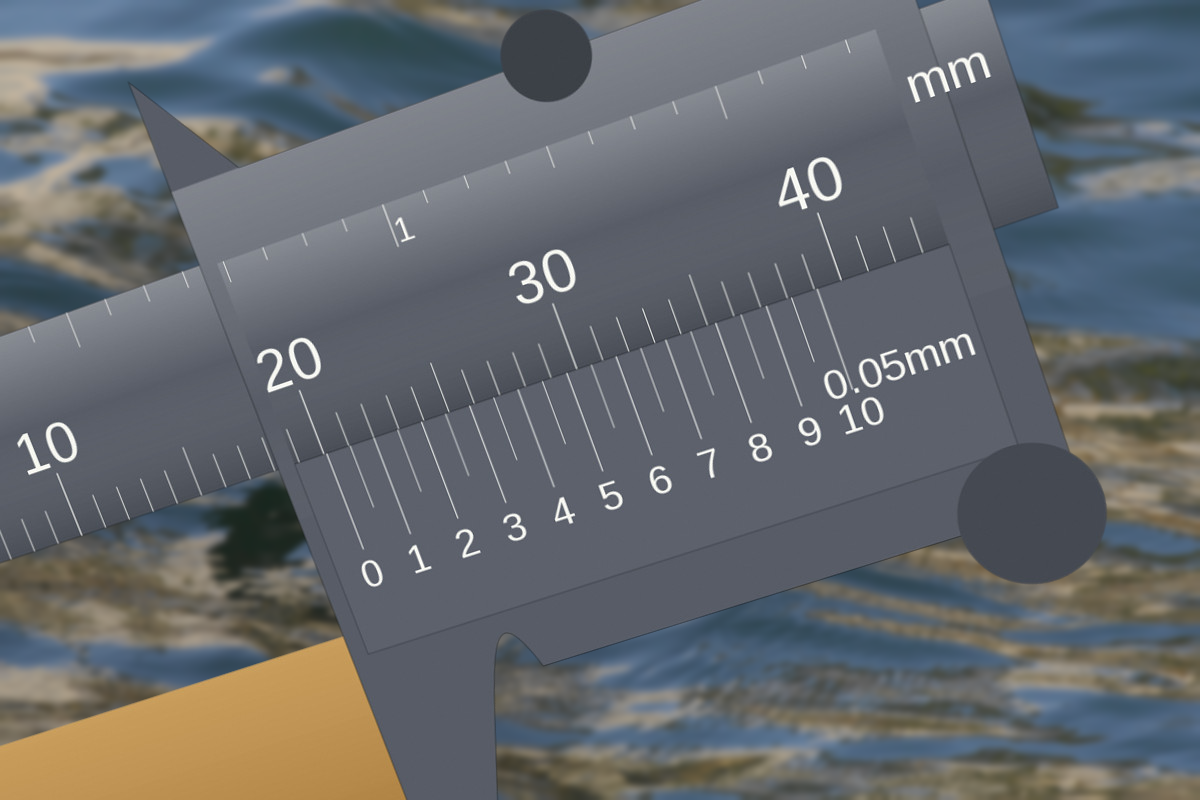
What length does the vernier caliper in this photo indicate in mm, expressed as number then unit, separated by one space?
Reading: 20.10 mm
